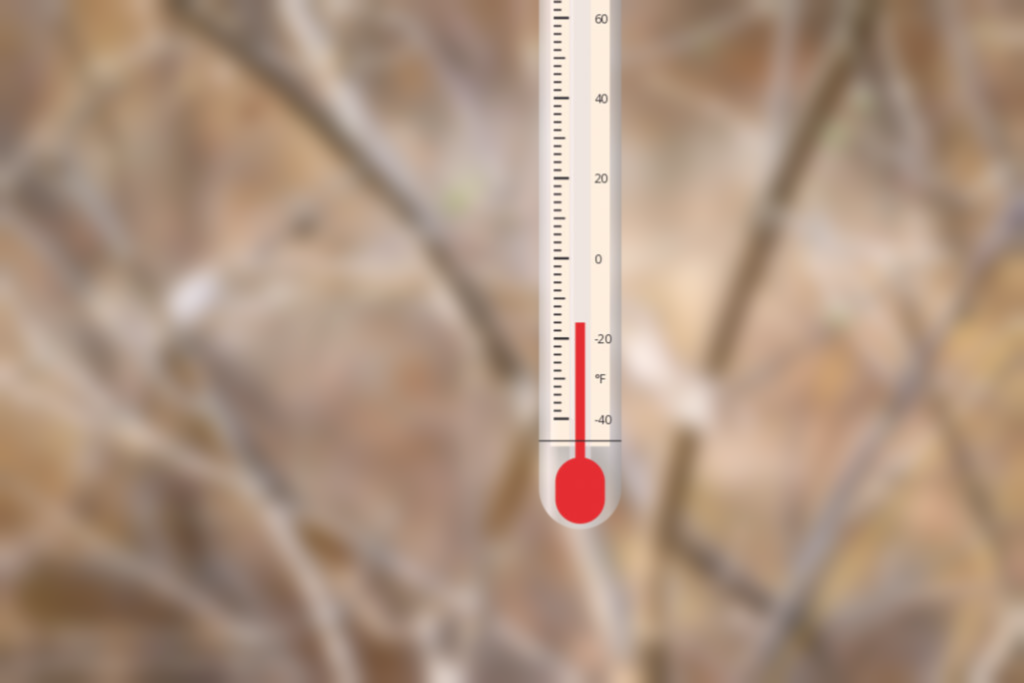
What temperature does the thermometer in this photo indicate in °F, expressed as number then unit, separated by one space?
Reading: -16 °F
